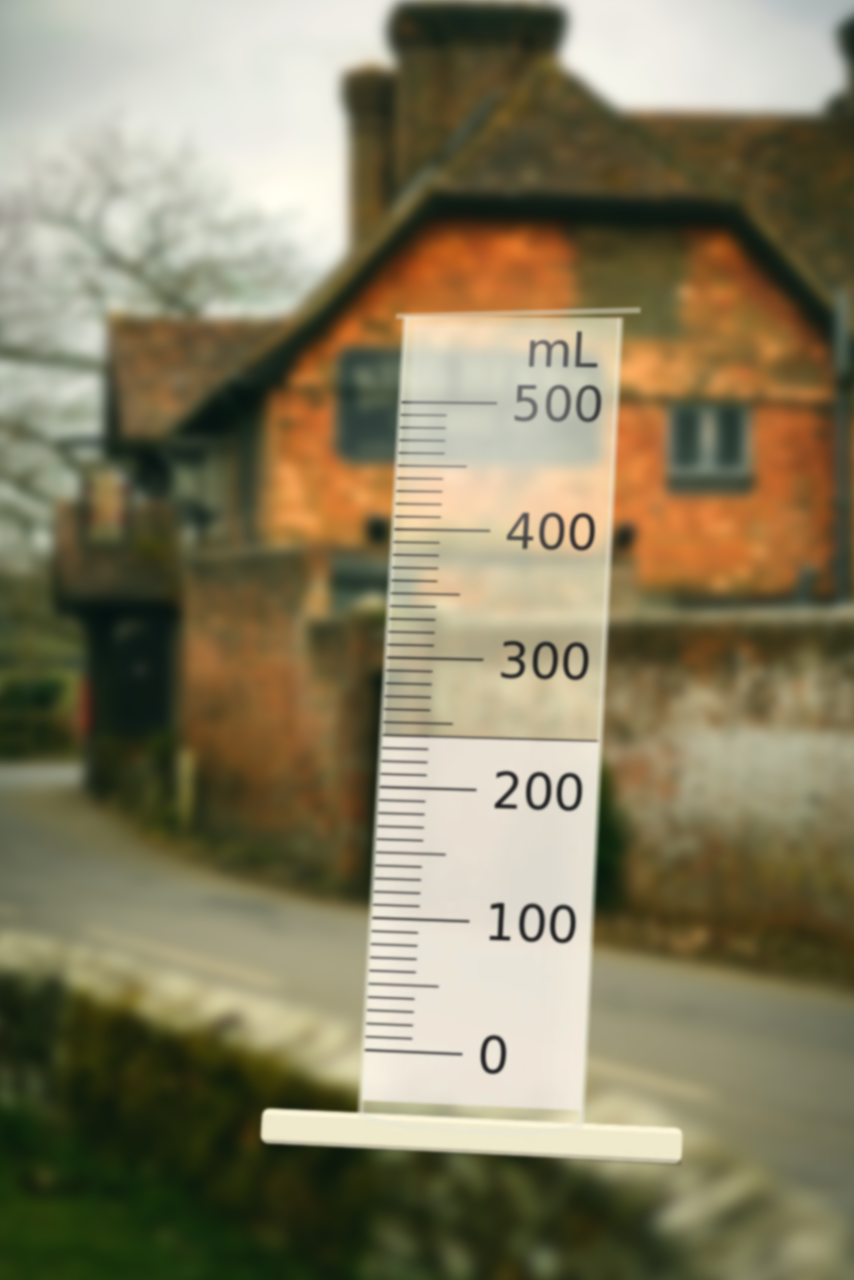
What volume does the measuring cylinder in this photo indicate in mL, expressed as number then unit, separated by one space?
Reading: 240 mL
